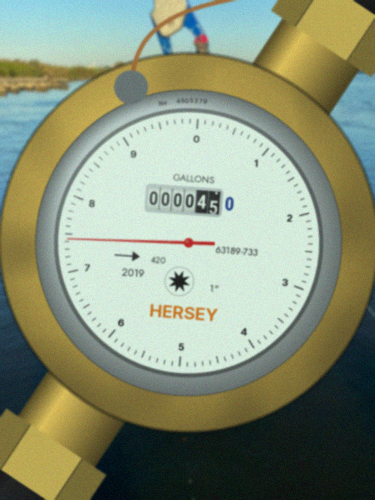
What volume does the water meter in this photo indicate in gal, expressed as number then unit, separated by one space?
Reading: 447.4 gal
